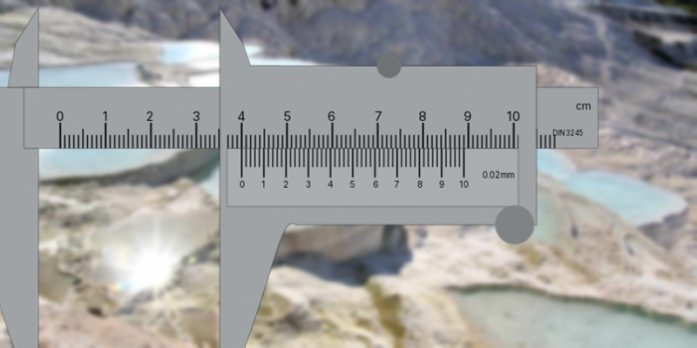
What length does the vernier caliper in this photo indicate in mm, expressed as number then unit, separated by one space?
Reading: 40.0 mm
